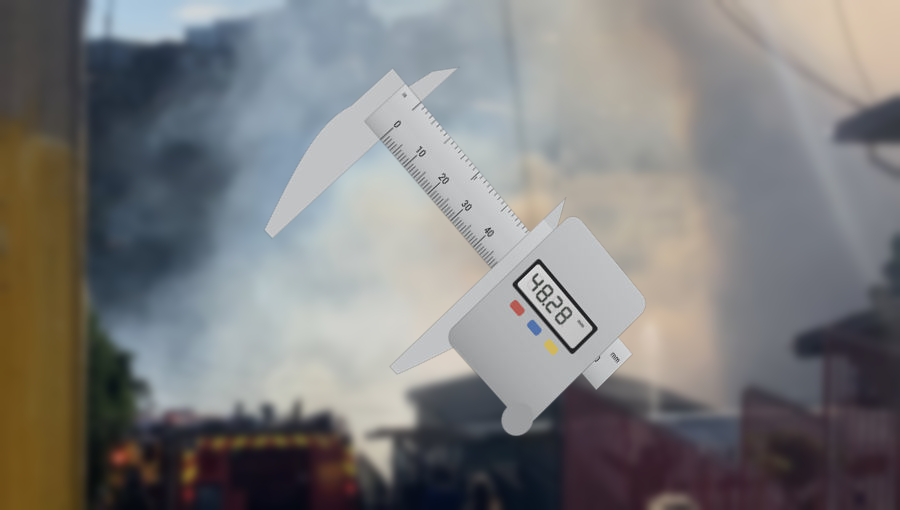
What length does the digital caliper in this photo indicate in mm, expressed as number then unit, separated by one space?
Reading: 48.28 mm
